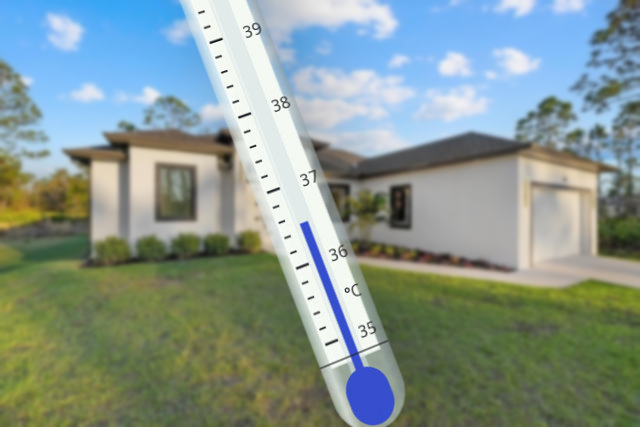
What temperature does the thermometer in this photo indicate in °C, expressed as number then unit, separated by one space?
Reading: 36.5 °C
